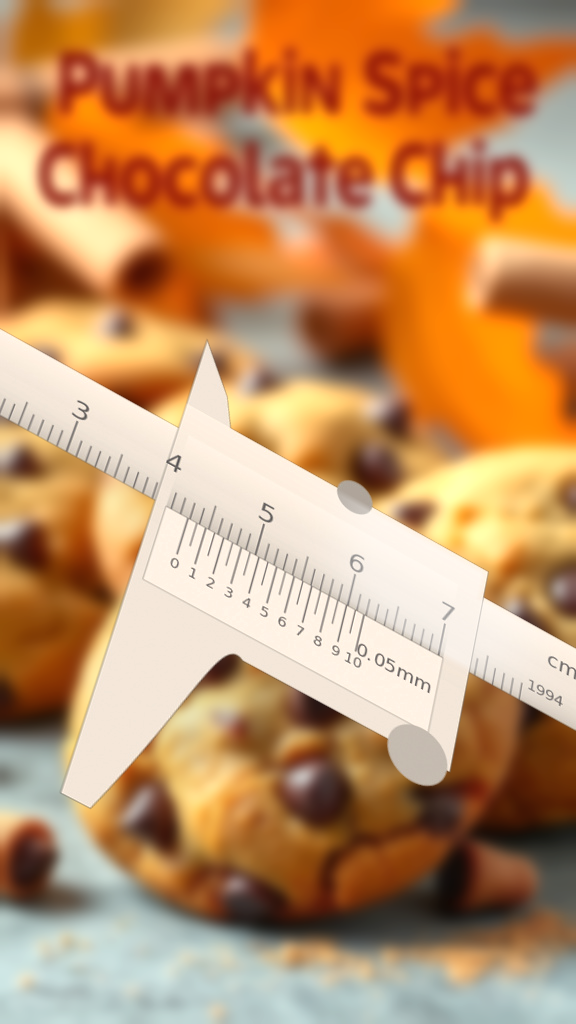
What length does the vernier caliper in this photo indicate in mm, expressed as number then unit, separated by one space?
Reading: 42.8 mm
